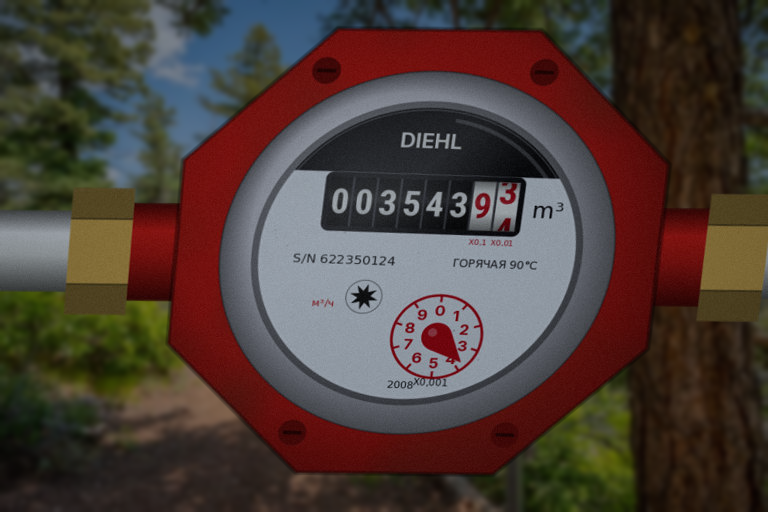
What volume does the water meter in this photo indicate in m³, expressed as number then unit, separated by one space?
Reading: 3543.933 m³
